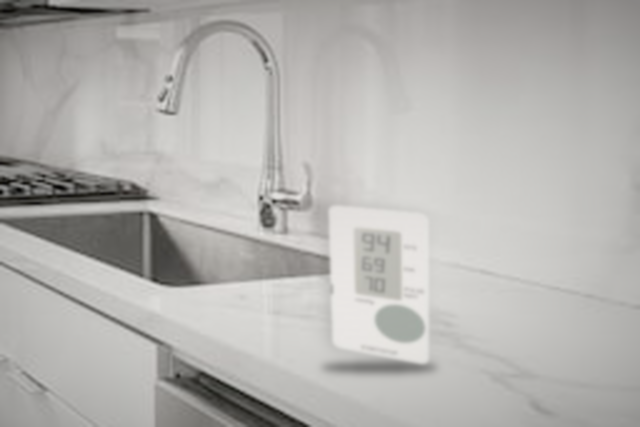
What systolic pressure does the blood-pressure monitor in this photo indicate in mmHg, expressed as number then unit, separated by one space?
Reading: 94 mmHg
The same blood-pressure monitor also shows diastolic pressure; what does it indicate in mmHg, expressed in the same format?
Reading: 69 mmHg
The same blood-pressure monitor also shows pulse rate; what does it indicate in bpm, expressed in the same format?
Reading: 70 bpm
